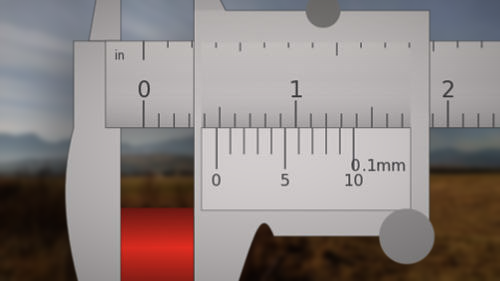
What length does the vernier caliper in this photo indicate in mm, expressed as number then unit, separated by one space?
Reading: 4.8 mm
